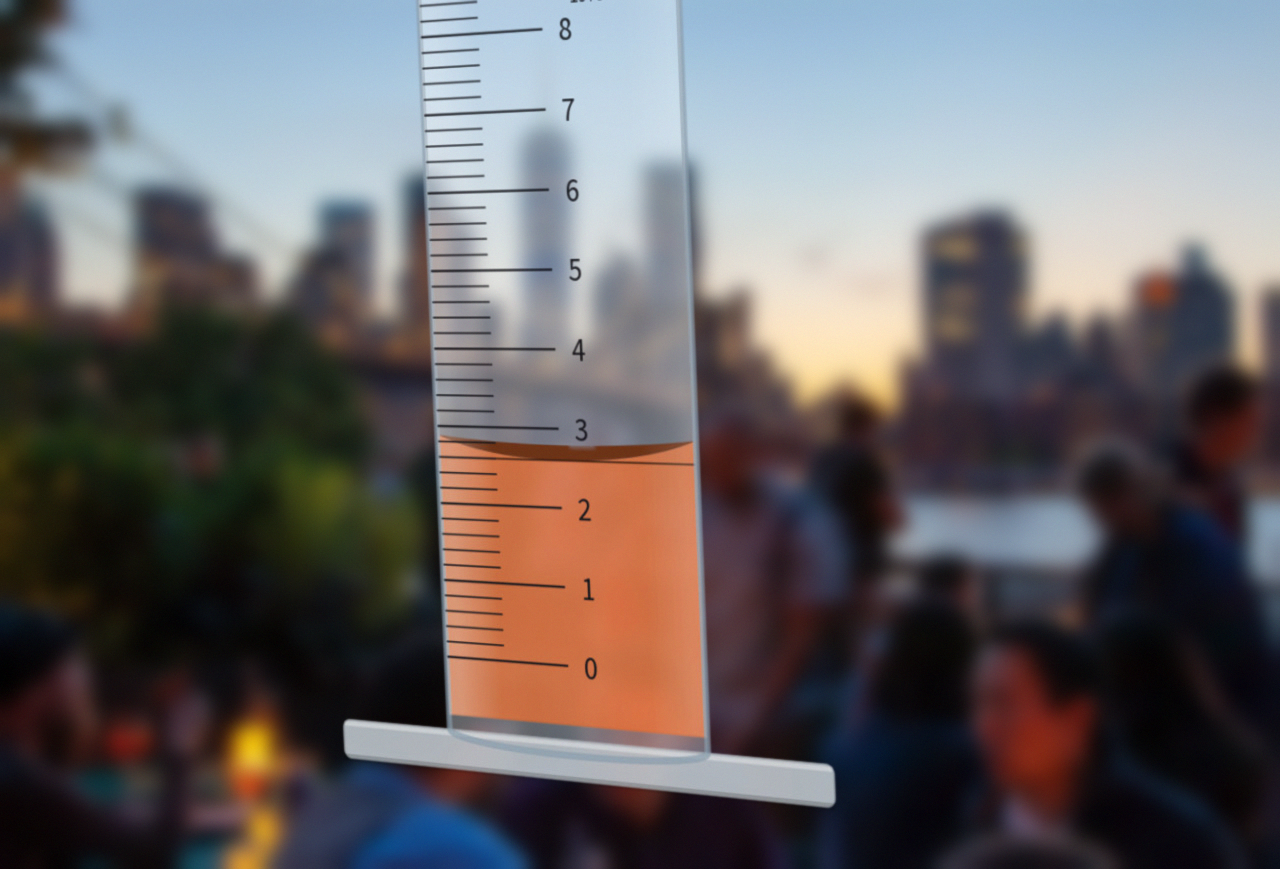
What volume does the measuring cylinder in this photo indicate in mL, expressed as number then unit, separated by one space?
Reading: 2.6 mL
